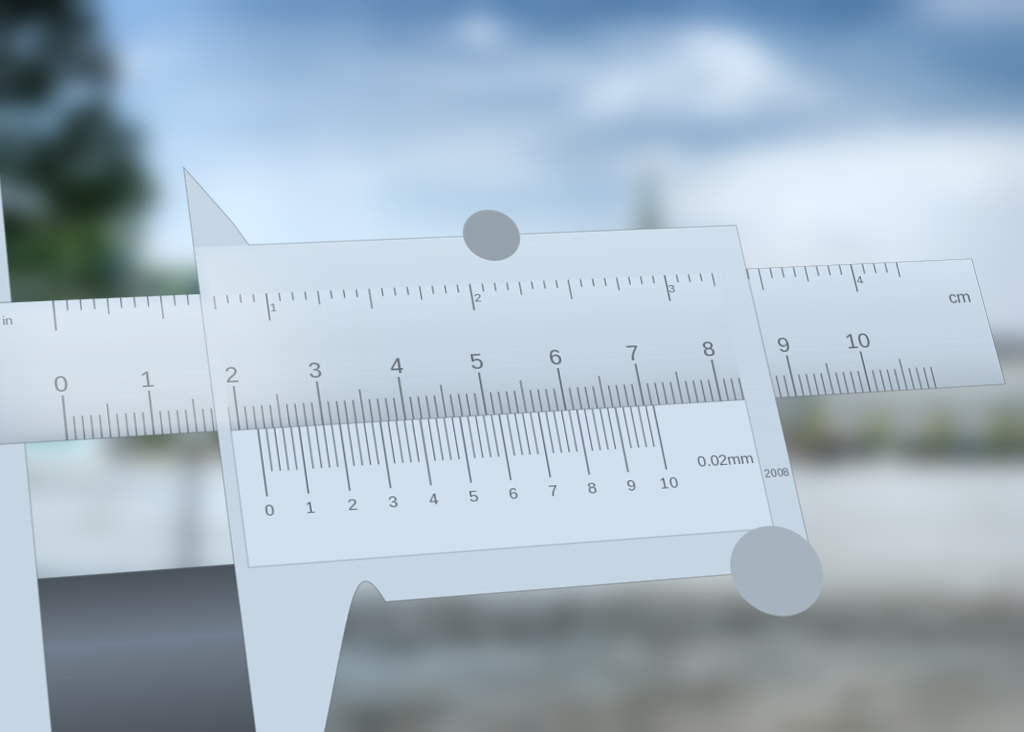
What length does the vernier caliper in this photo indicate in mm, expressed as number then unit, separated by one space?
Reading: 22.2 mm
